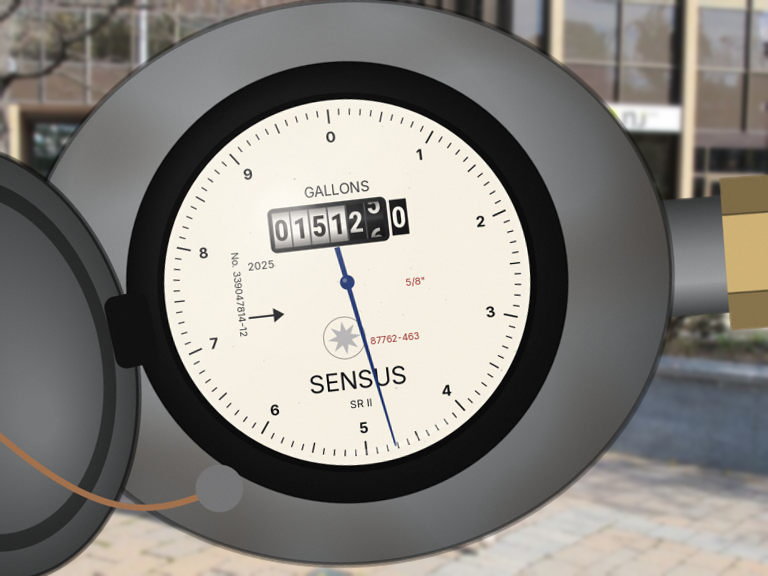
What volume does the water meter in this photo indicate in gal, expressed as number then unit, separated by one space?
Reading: 151254.7 gal
